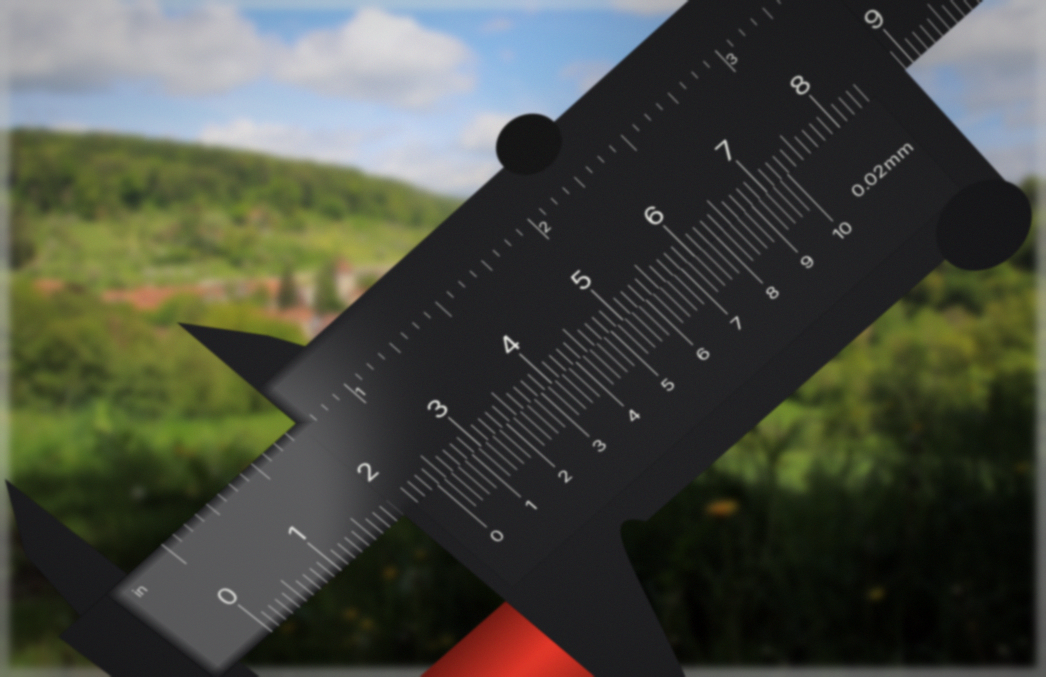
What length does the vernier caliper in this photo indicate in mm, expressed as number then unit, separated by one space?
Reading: 23.8 mm
